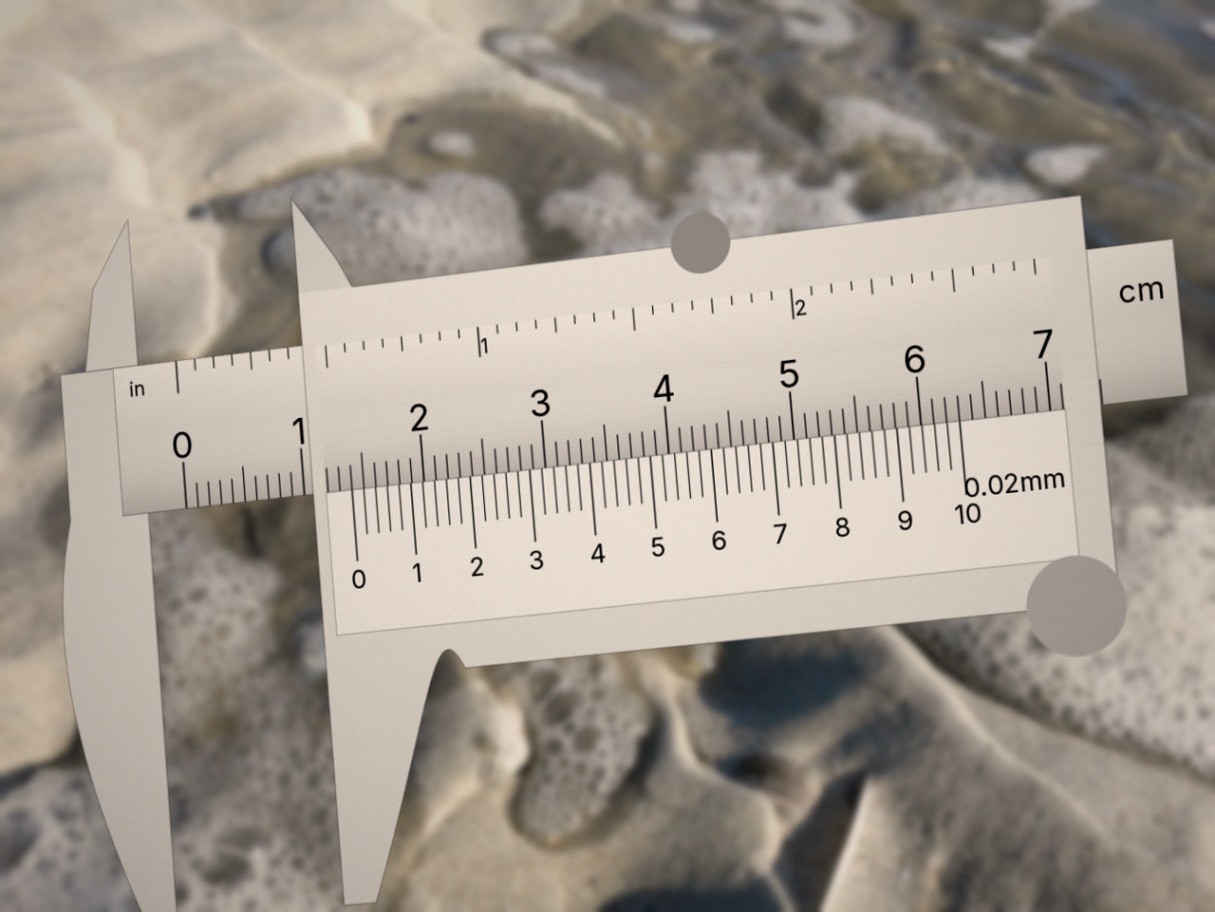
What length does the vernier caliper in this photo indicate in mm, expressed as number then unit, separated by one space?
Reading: 14.0 mm
